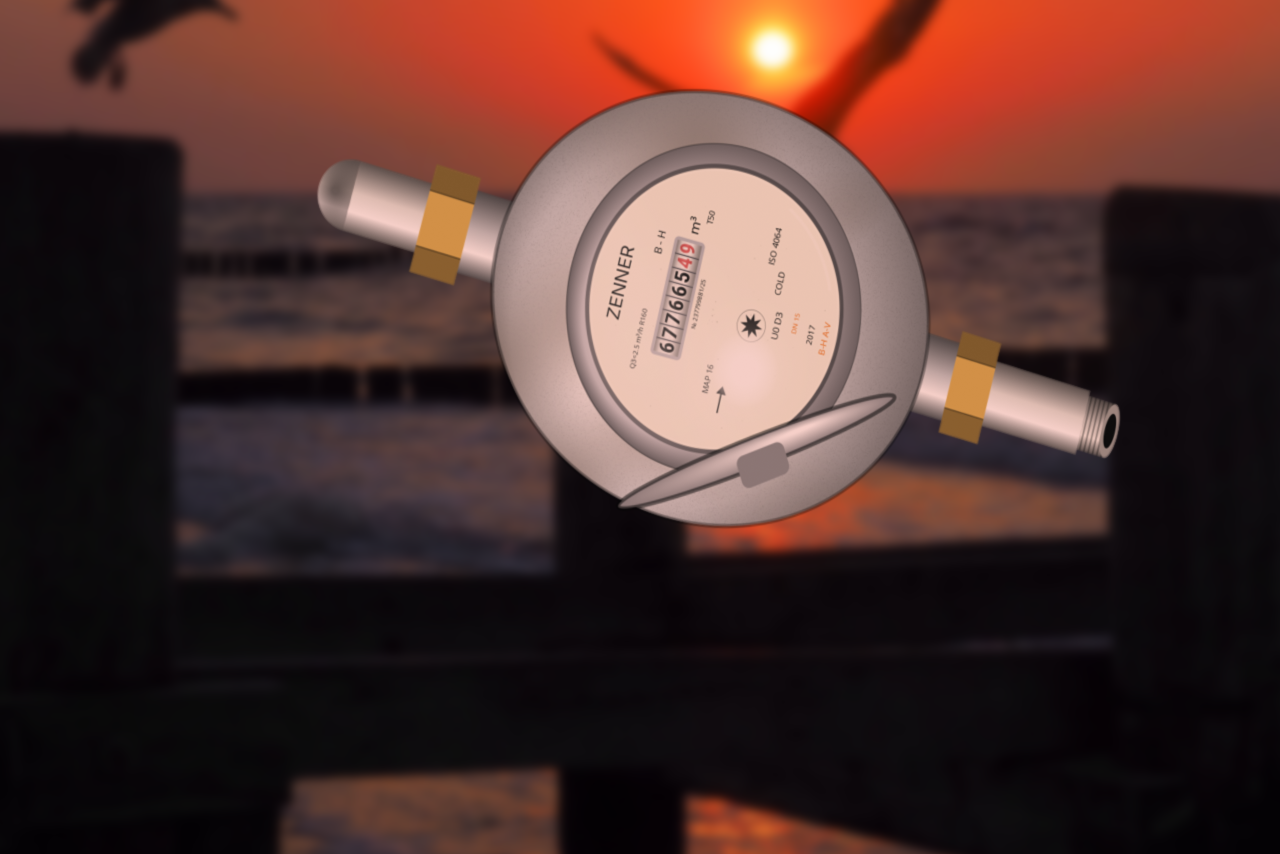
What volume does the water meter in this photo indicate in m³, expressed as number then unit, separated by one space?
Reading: 677665.49 m³
